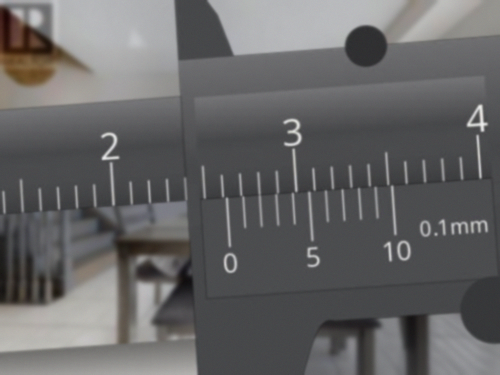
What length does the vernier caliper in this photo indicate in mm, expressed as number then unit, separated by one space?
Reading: 26.2 mm
